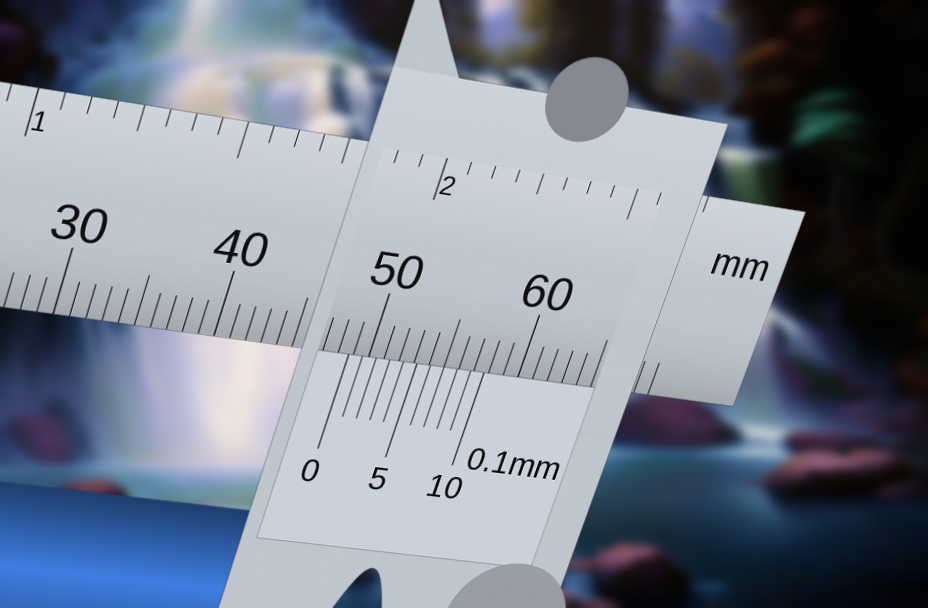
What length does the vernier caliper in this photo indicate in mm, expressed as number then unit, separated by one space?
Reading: 48.7 mm
